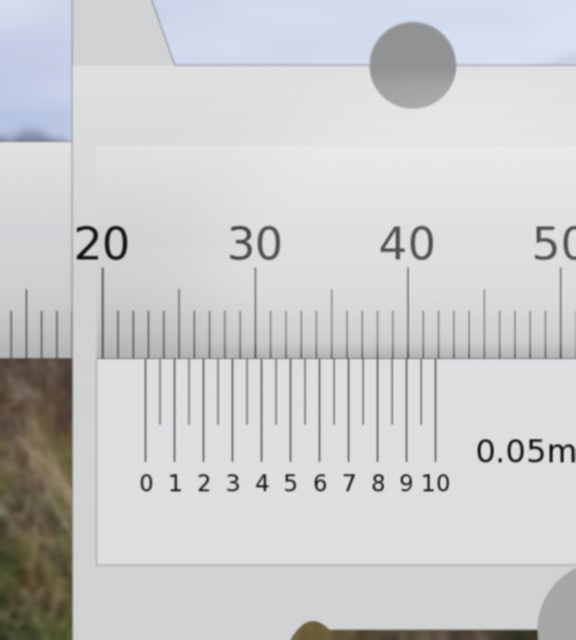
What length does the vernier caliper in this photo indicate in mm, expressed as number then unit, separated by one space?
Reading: 22.8 mm
